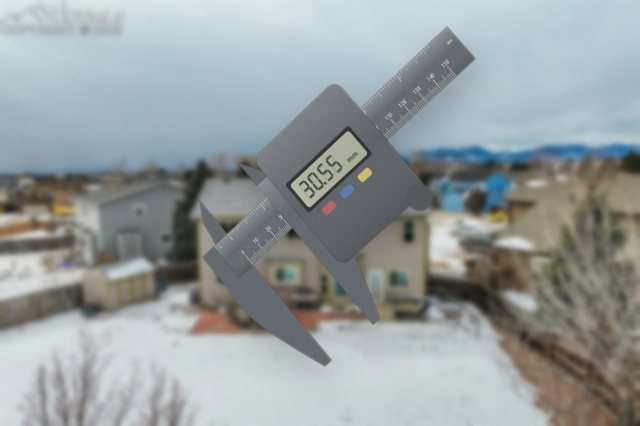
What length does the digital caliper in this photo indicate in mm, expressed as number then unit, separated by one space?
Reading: 30.55 mm
